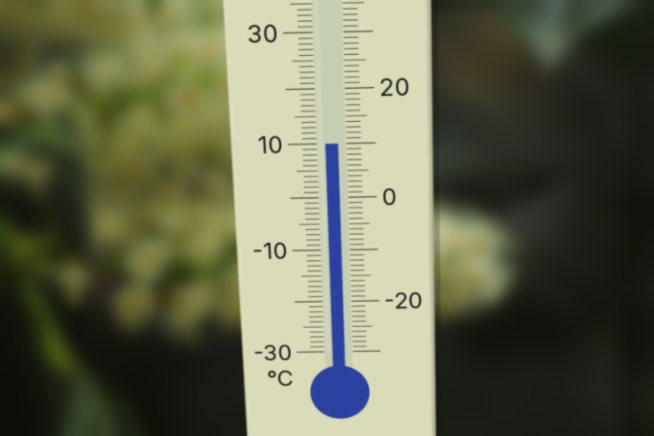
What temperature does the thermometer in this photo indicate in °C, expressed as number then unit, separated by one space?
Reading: 10 °C
